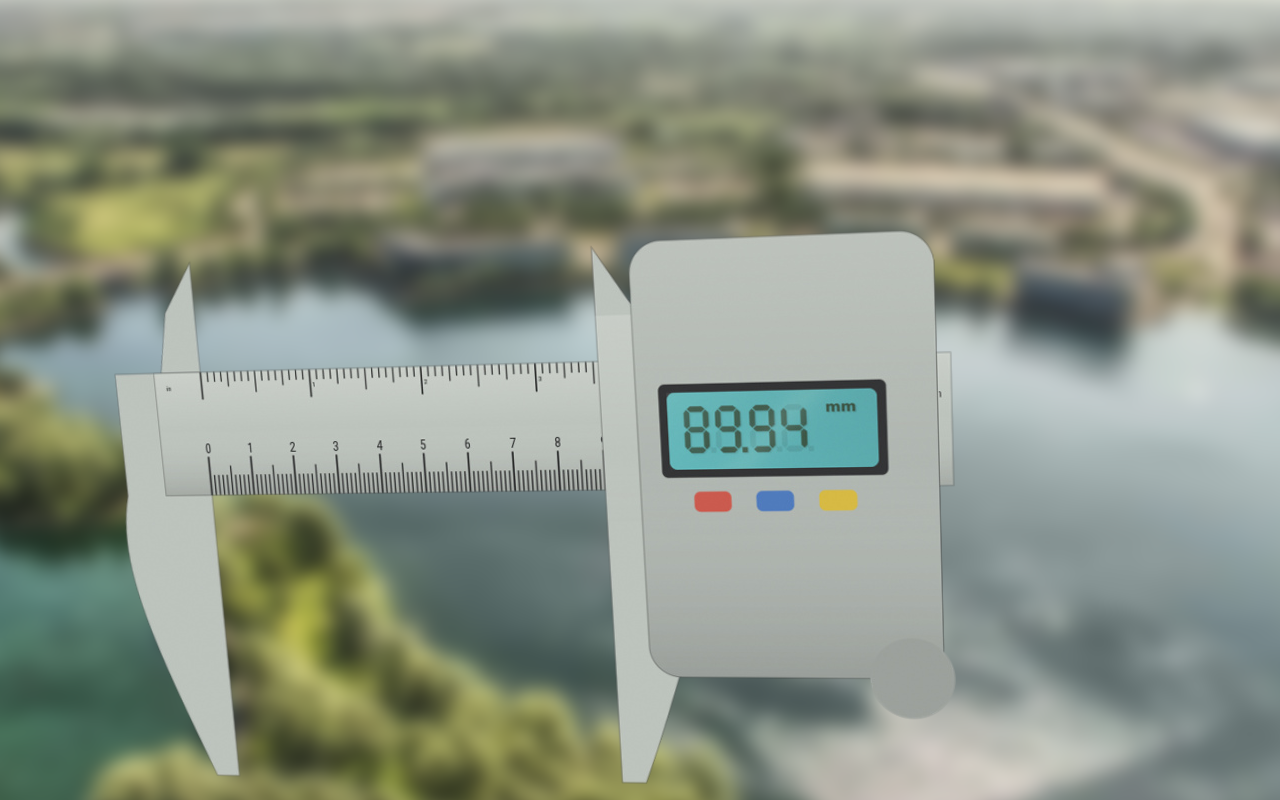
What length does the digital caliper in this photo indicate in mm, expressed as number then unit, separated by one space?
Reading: 89.94 mm
